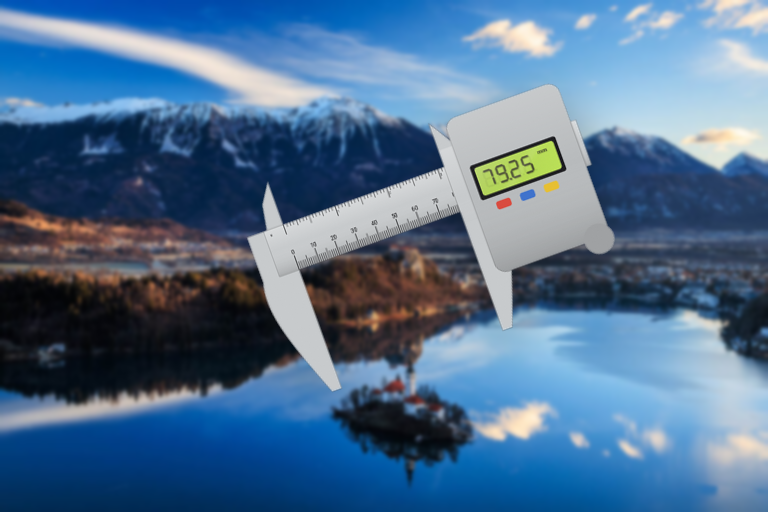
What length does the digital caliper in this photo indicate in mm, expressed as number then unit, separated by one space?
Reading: 79.25 mm
